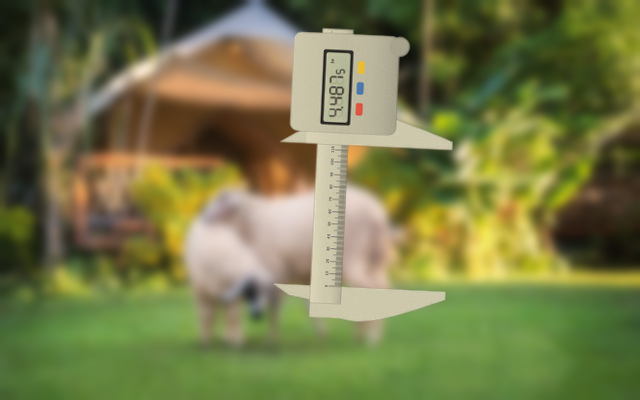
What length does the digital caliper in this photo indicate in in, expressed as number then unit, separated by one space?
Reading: 4.4875 in
